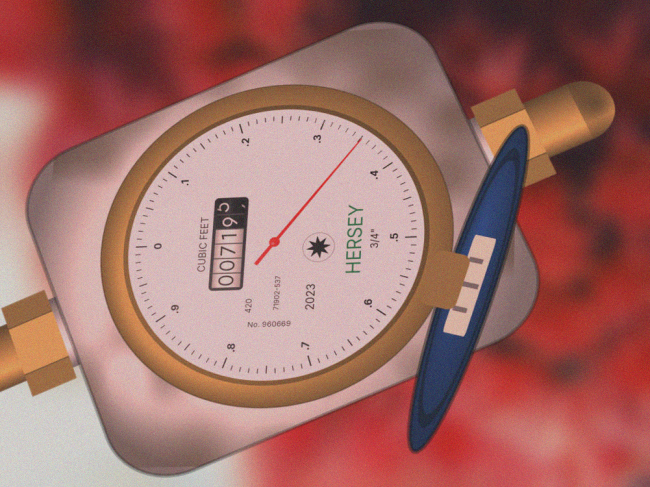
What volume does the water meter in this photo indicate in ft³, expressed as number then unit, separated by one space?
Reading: 7195.35 ft³
